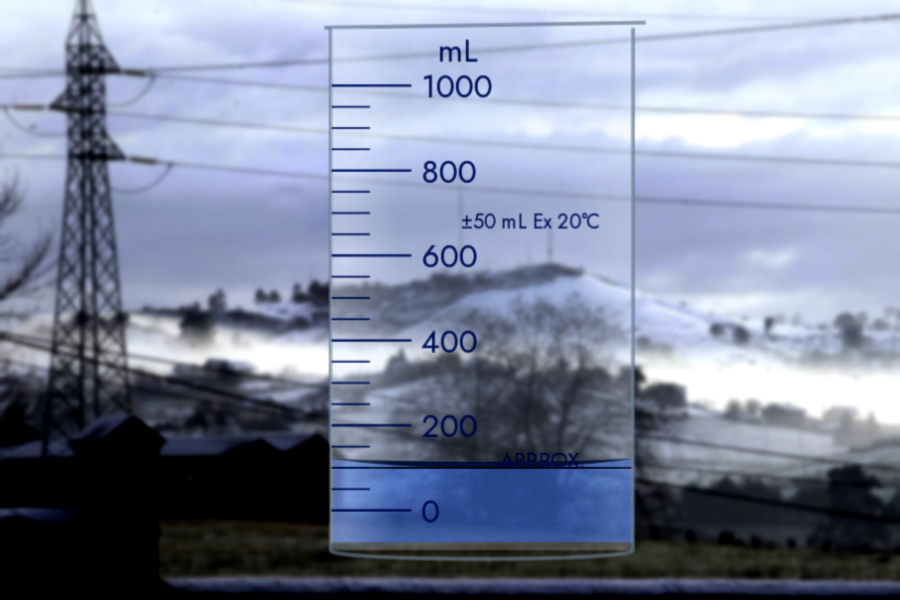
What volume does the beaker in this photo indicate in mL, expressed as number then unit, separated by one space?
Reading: 100 mL
